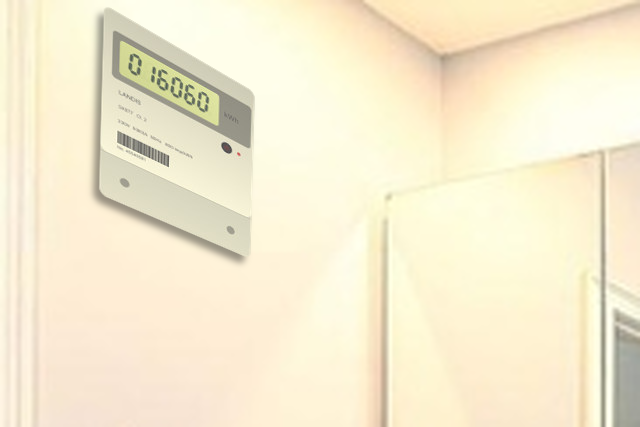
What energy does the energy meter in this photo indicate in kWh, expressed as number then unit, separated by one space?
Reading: 16060 kWh
